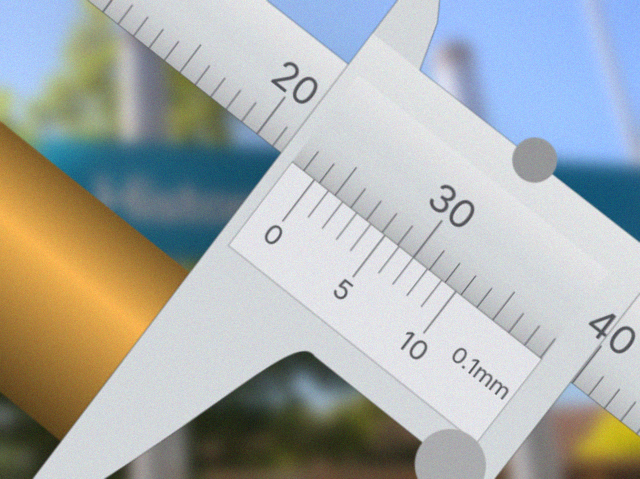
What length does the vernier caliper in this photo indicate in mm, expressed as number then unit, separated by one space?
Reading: 23.7 mm
